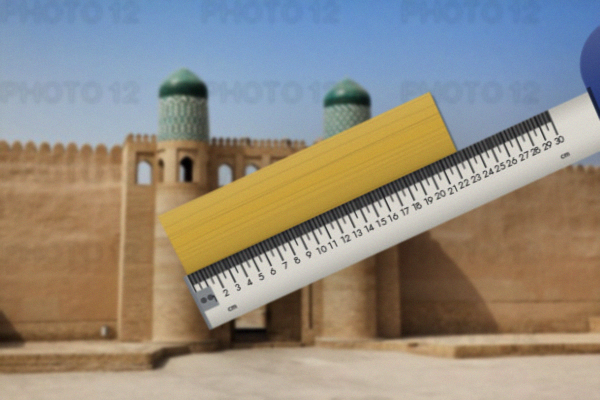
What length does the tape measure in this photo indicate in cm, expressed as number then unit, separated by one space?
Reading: 22.5 cm
